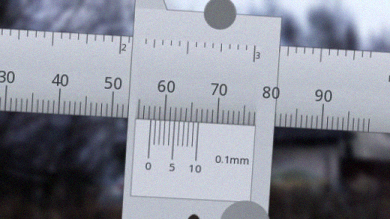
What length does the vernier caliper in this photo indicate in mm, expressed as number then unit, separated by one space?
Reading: 57.4 mm
